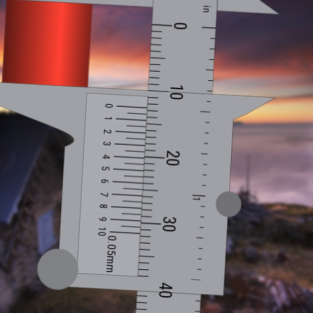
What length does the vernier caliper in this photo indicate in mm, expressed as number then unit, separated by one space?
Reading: 12.6 mm
